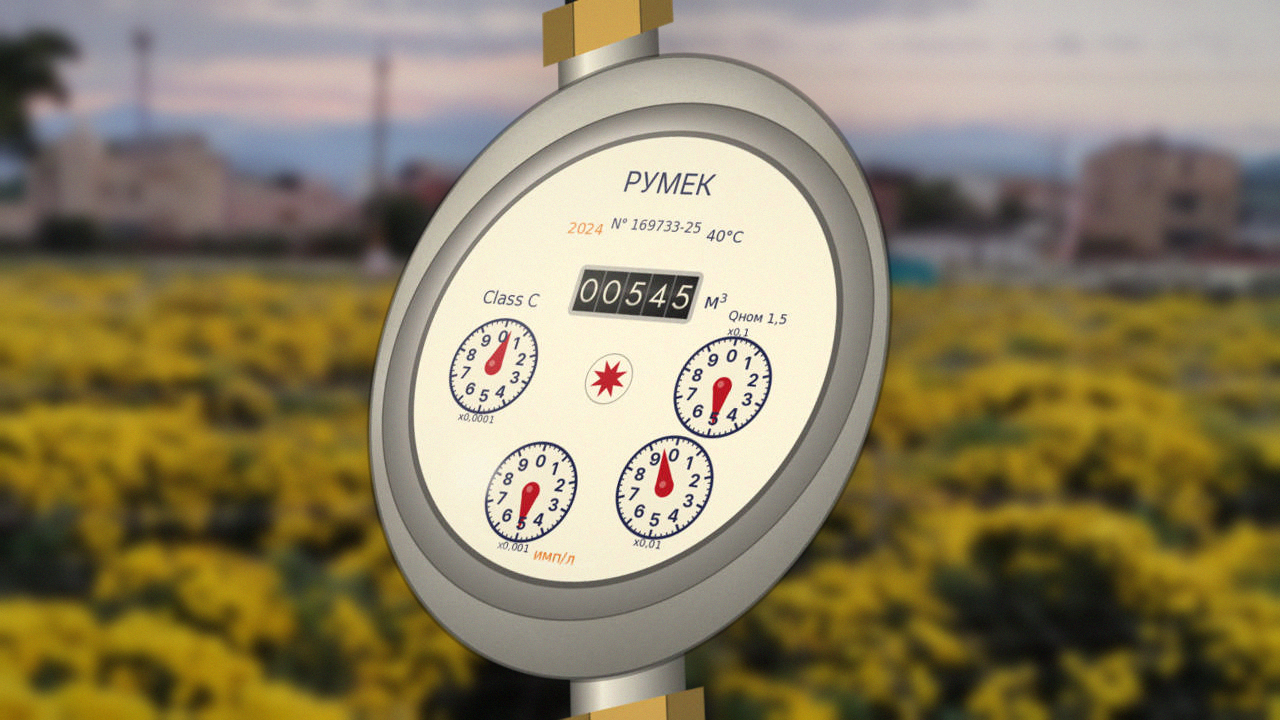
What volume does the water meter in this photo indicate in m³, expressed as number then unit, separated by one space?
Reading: 545.4950 m³
